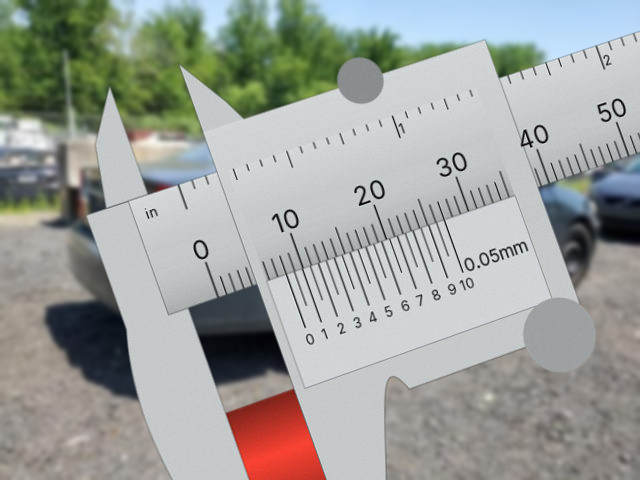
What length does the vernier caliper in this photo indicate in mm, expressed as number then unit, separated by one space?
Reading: 8.0 mm
